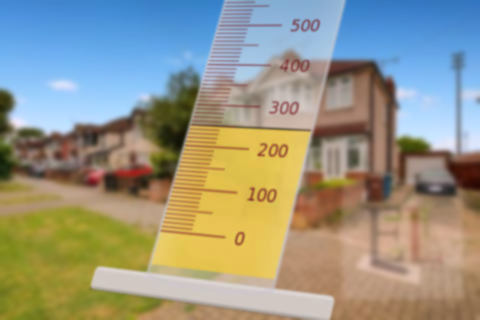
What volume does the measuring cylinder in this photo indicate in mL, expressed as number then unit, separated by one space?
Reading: 250 mL
